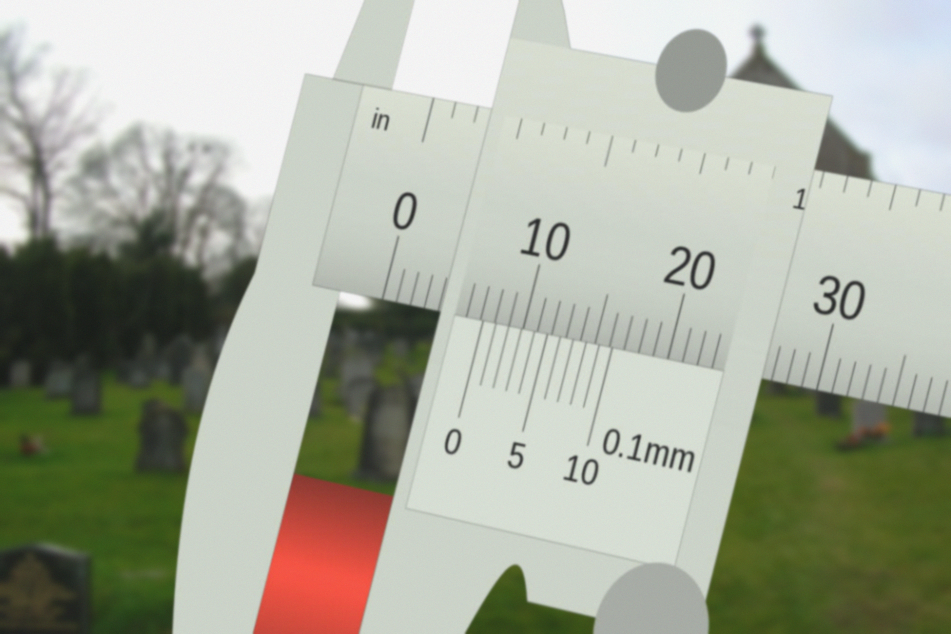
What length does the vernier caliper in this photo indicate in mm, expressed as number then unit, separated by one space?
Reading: 7.2 mm
